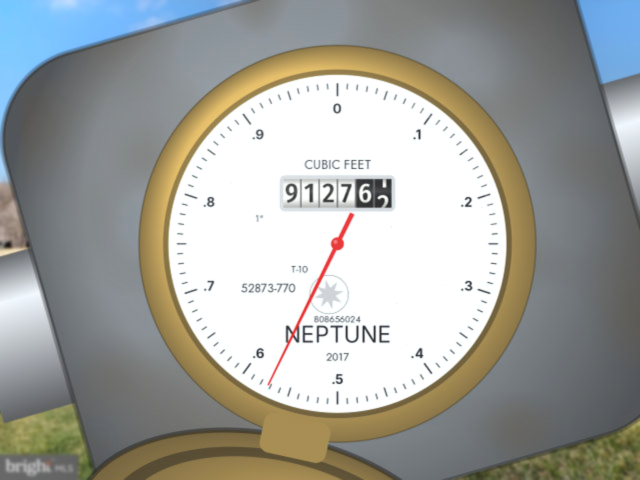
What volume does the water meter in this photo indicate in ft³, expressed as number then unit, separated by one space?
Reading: 912761.57 ft³
